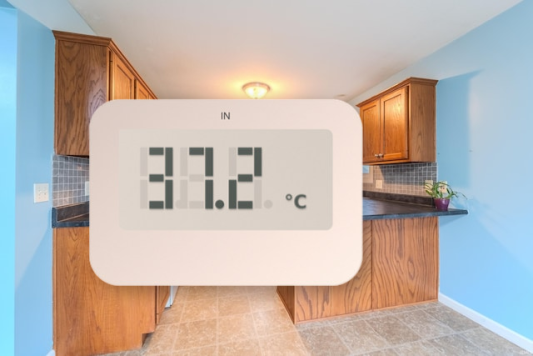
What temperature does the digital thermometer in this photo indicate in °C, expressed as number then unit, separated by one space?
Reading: 37.2 °C
